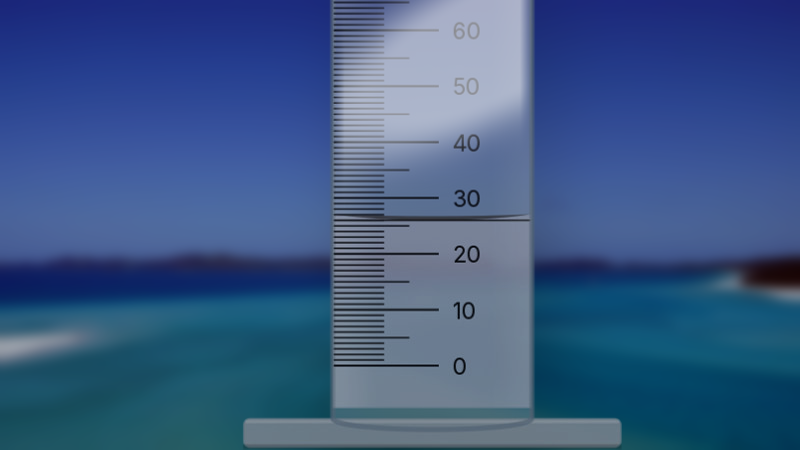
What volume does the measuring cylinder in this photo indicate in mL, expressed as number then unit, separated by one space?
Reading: 26 mL
